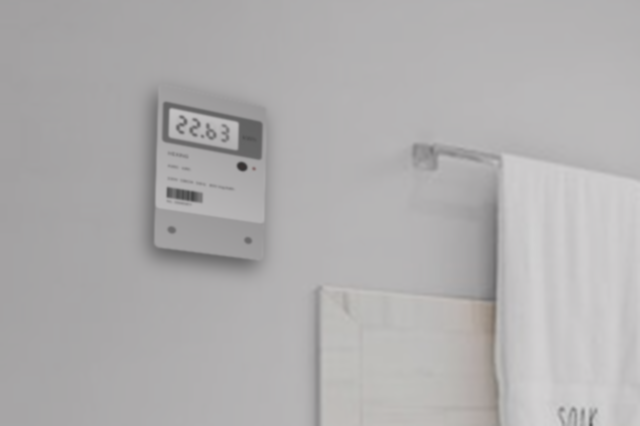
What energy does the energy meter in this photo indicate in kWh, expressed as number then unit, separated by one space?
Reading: 22.63 kWh
